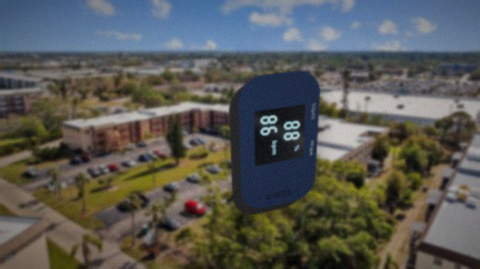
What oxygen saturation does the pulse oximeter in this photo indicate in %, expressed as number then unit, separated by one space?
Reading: 88 %
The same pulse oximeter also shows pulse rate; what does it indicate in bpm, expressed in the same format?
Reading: 86 bpm
